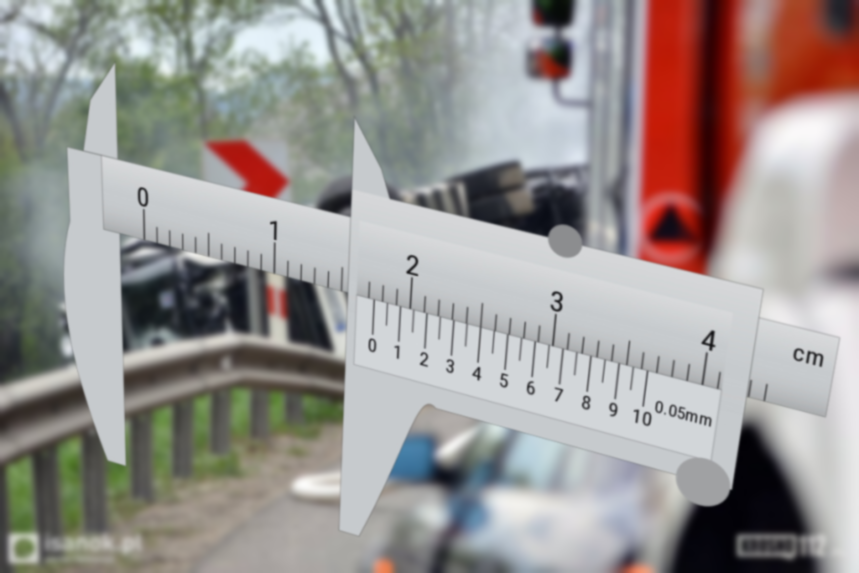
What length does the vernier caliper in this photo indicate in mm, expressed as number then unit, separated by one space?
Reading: 17.4 mm
